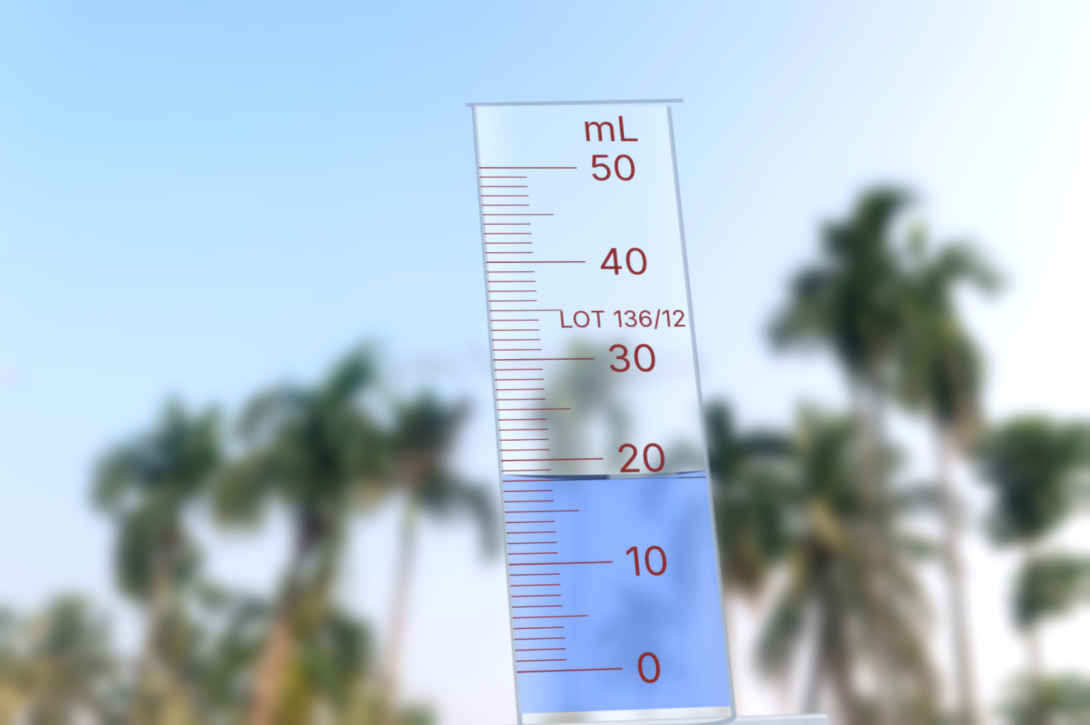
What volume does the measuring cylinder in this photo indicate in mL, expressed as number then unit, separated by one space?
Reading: 18 mL
